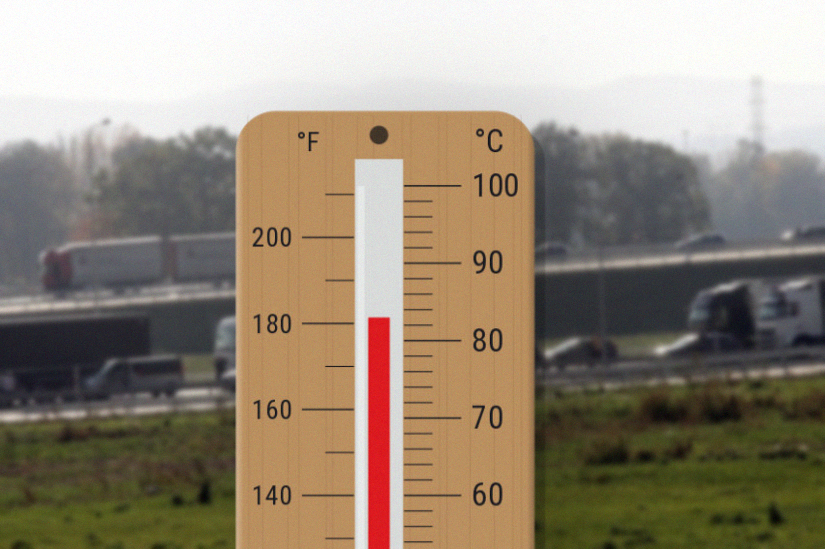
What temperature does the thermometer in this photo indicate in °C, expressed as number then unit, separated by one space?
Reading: 83 °C
